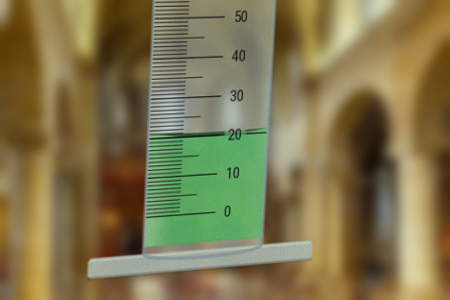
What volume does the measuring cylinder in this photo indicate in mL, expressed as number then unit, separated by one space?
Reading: 20 mL
